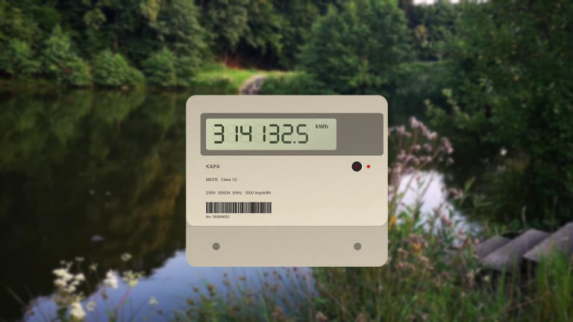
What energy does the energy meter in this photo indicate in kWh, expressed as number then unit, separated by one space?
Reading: 314132.5 kWh
